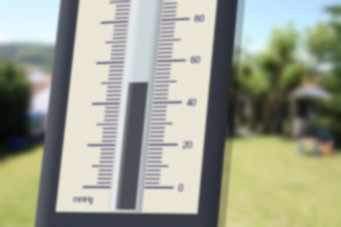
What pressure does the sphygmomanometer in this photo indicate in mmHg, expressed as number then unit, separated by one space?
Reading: 50 mmHg
